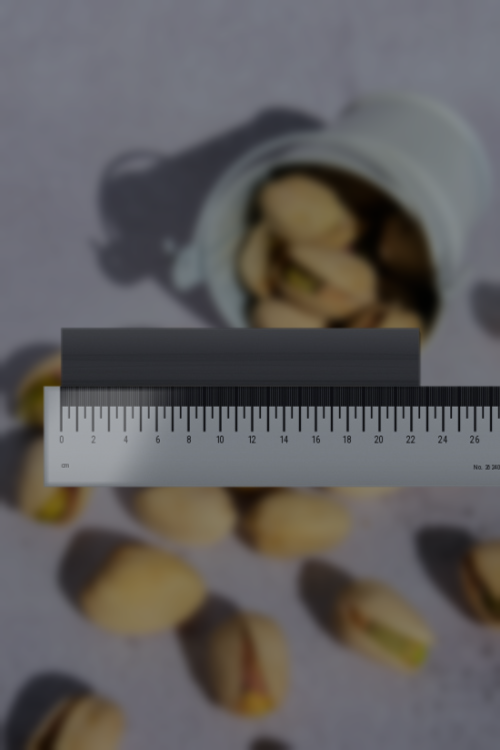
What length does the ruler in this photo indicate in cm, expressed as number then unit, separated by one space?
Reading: 22.5 cm
